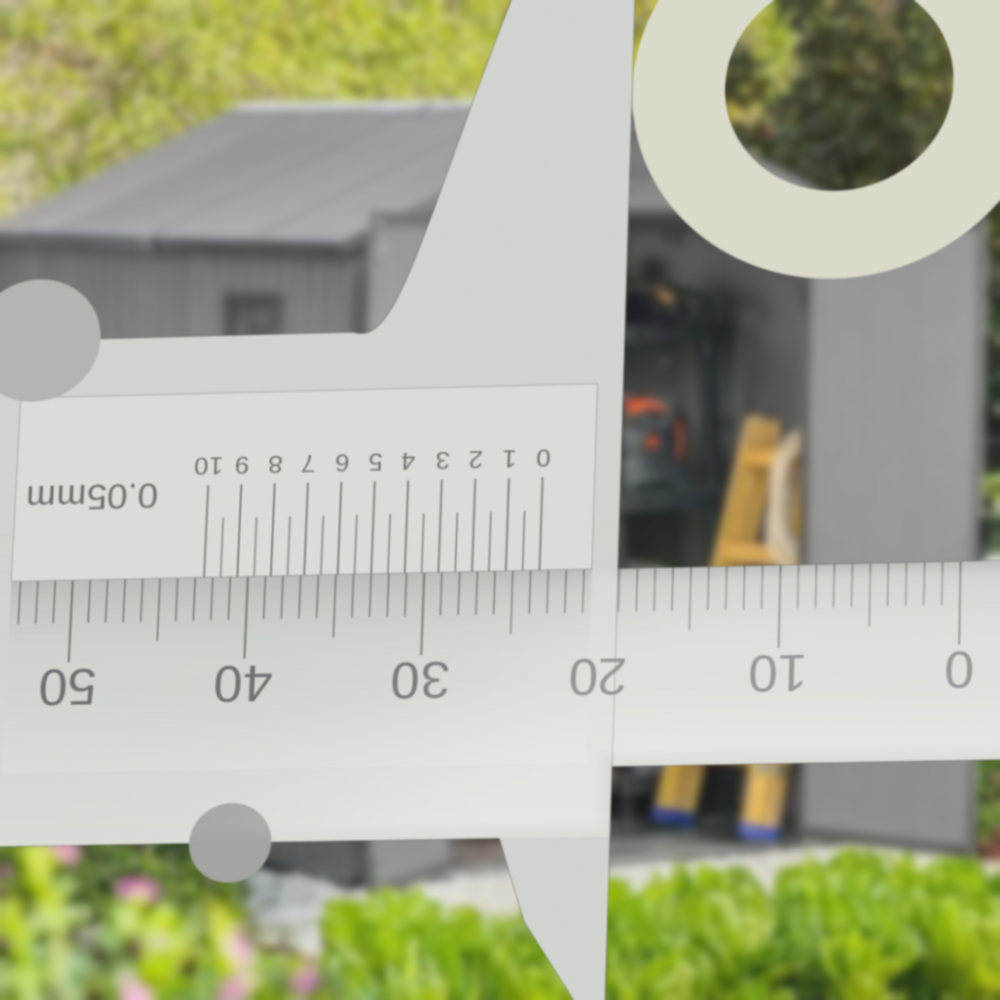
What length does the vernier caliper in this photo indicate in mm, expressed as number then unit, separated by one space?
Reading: 23.5 mm
